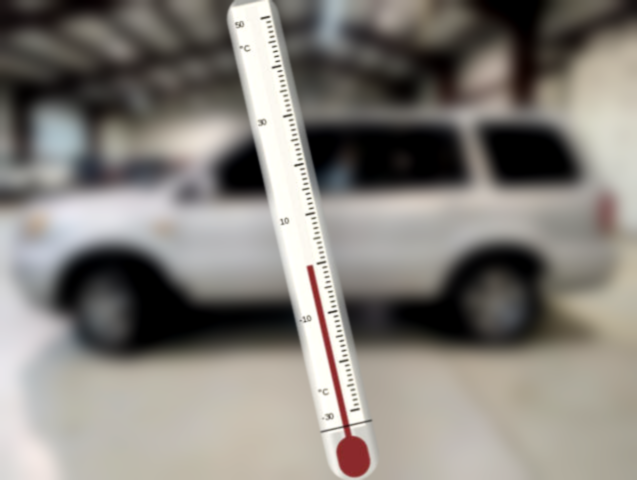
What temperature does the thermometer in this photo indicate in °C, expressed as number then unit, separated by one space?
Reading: 0 °C
